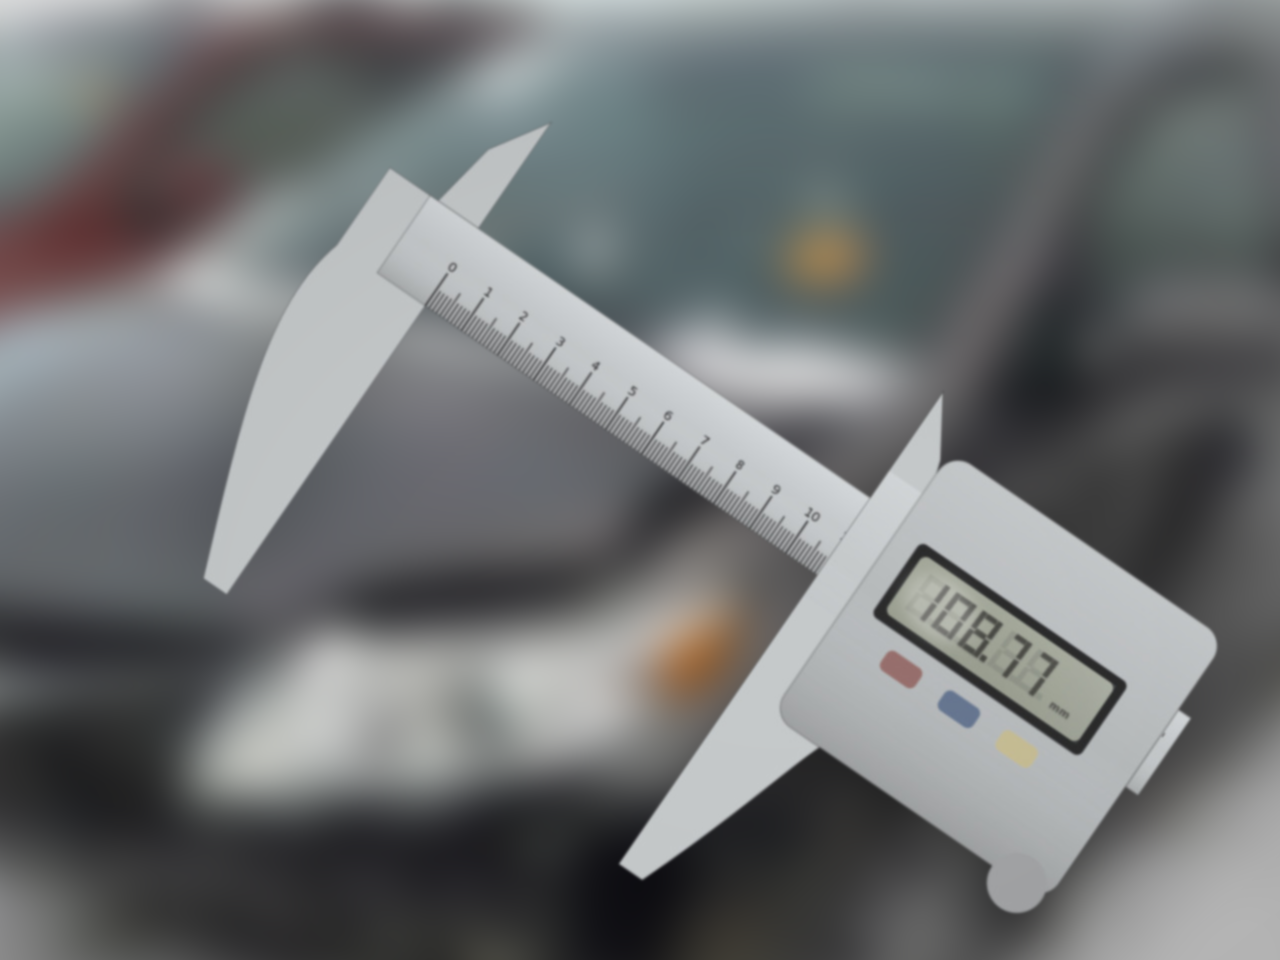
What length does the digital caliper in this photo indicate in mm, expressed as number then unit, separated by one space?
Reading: 108.77 mm
